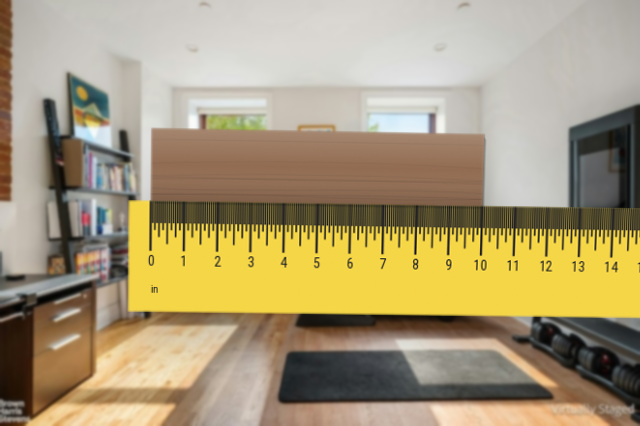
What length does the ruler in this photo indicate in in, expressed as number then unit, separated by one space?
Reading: 10 in
